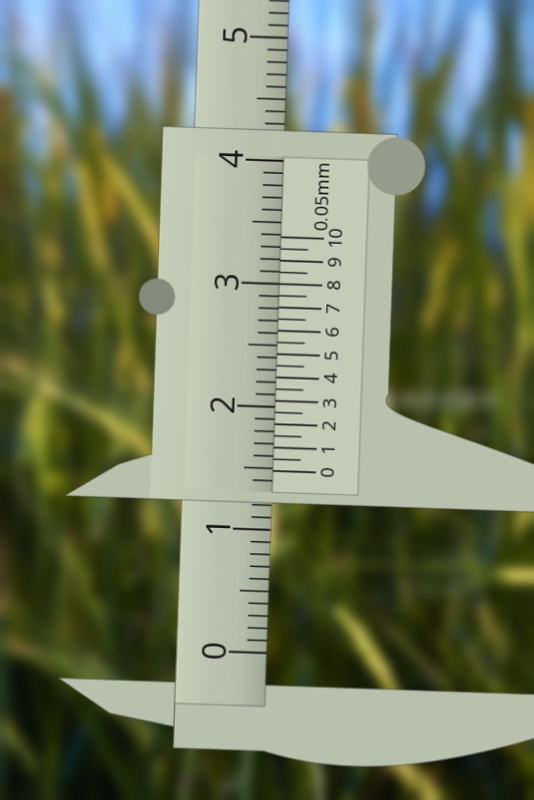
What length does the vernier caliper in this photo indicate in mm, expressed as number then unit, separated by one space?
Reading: 14.8 mm
